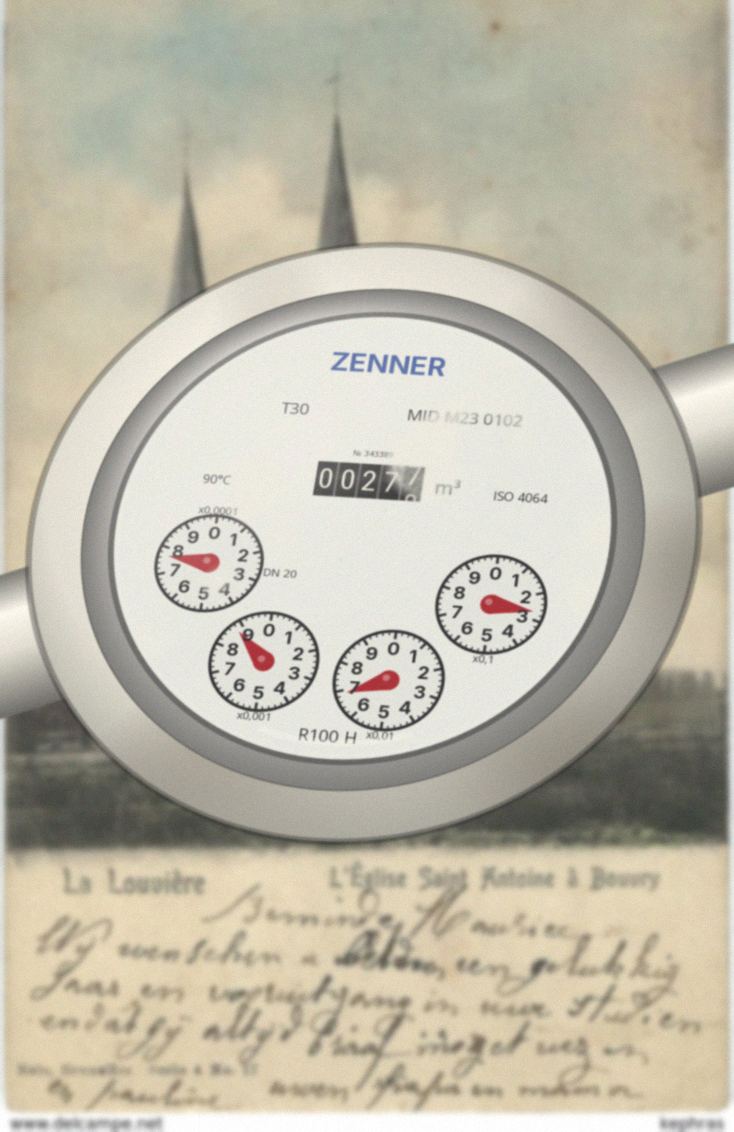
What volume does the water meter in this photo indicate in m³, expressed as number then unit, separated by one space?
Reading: 277.2687 m³
